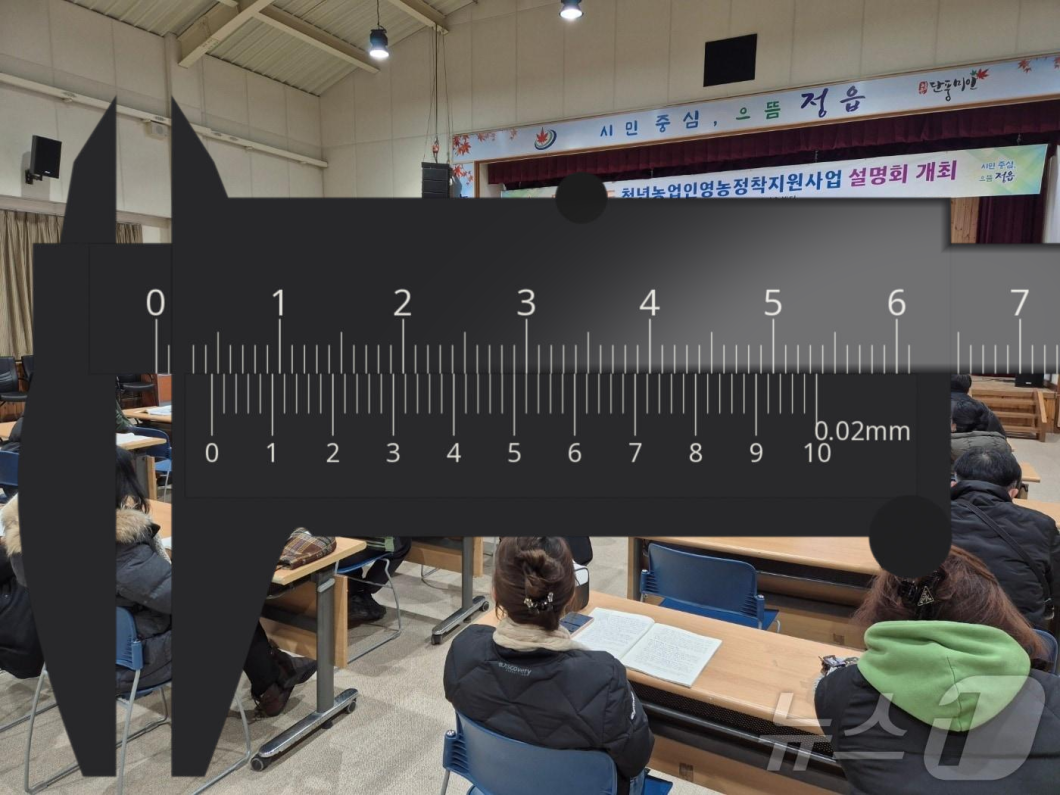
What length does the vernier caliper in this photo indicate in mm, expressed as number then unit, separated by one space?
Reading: 4.5 mm
